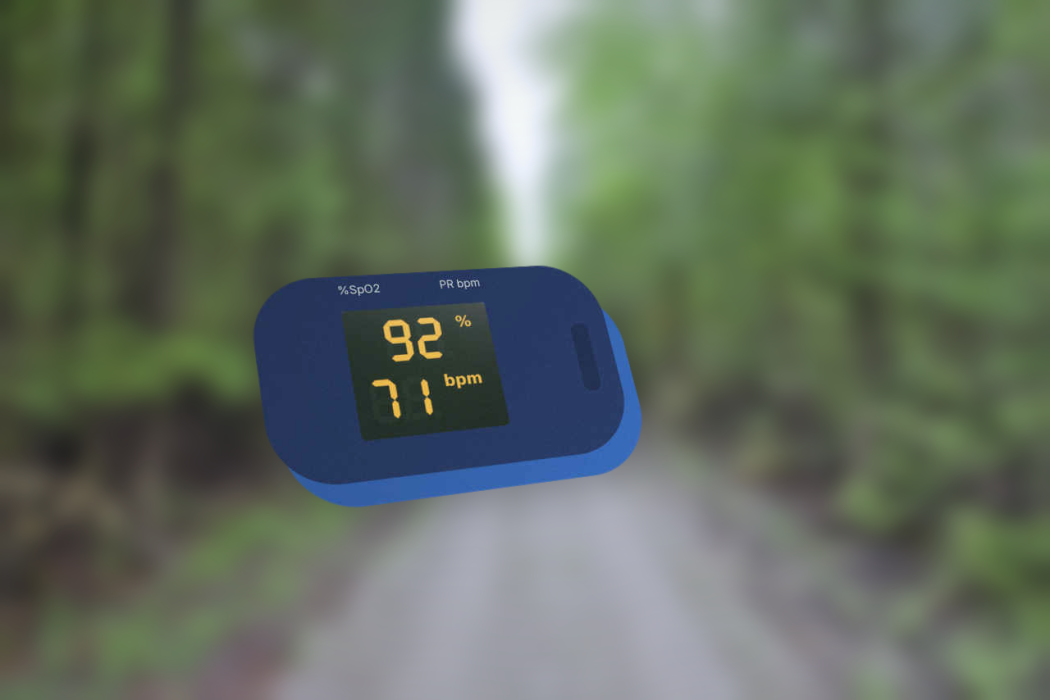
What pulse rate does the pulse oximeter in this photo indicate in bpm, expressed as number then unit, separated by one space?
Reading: 71 bpm
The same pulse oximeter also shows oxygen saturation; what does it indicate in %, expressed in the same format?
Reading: 92 %
